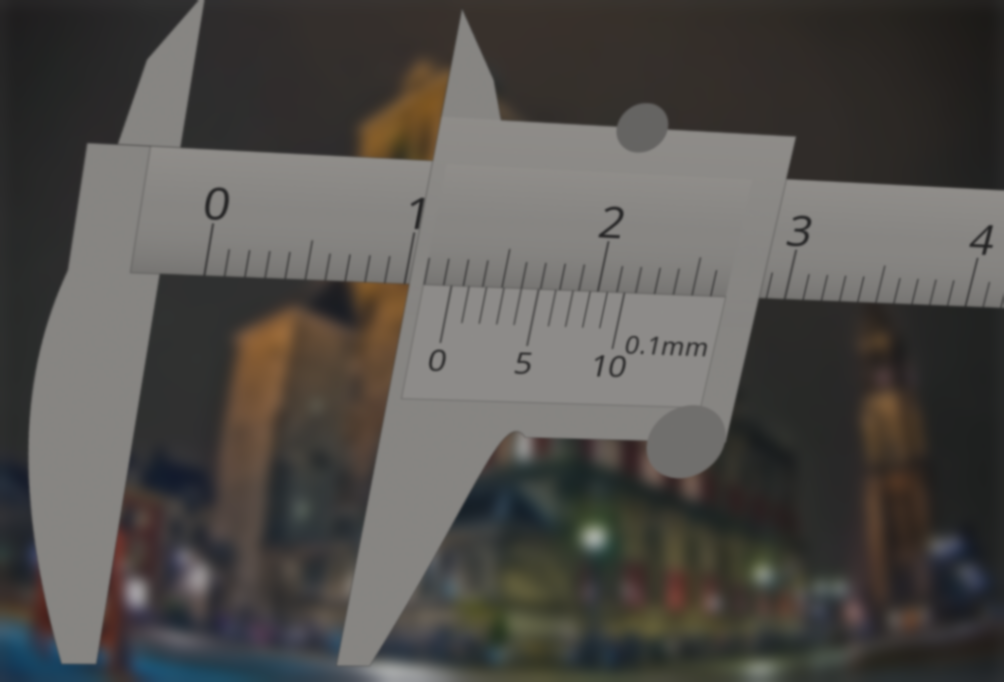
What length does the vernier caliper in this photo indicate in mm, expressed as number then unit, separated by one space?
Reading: 12.4 mm
